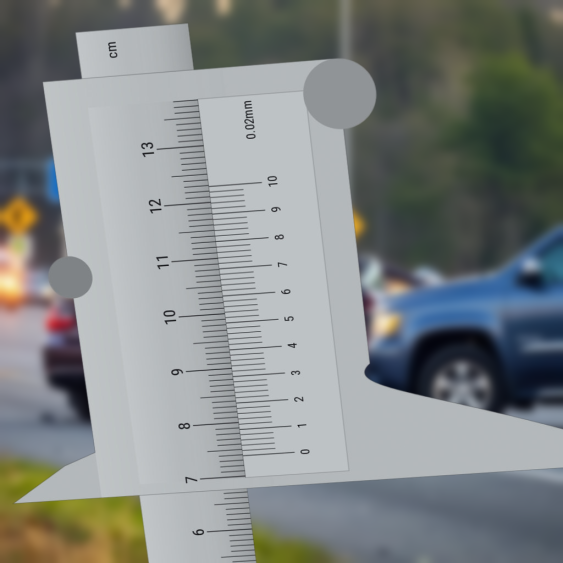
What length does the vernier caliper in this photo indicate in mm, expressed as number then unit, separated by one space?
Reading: 73.8 mm
